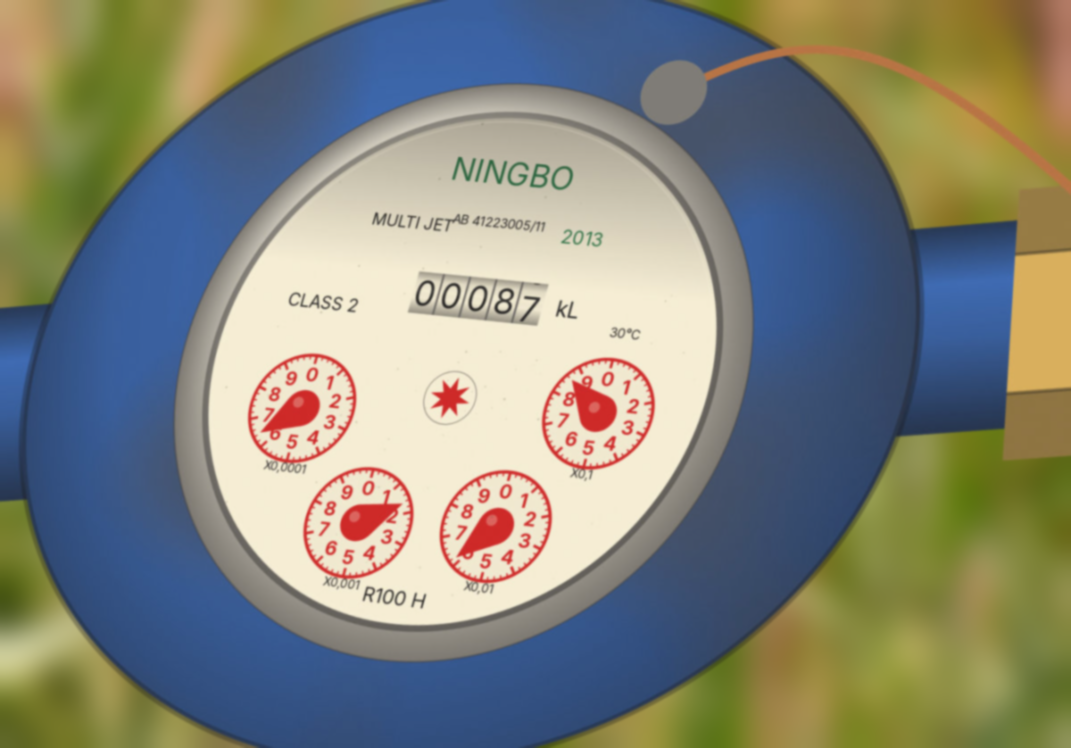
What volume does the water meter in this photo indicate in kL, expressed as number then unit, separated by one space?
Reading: 86.8616 kL
